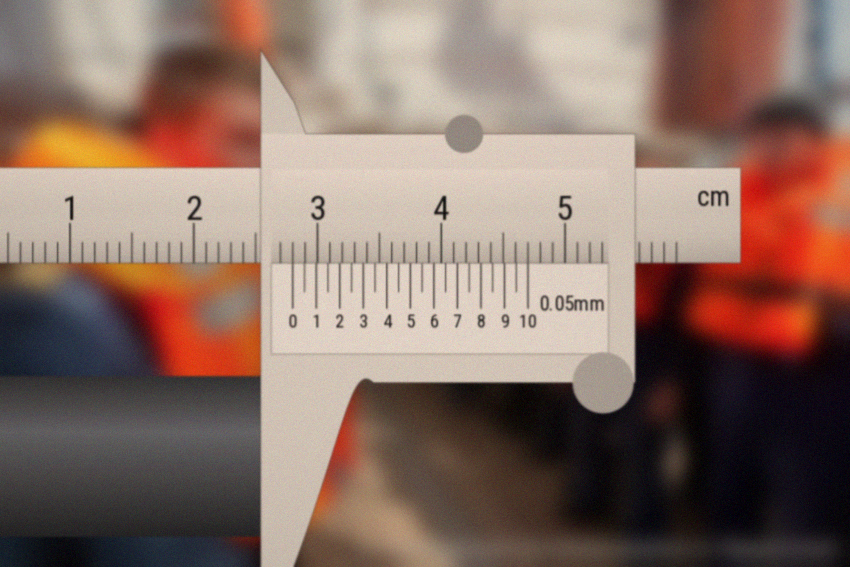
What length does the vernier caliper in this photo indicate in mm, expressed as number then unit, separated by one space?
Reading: 28.0 mm
